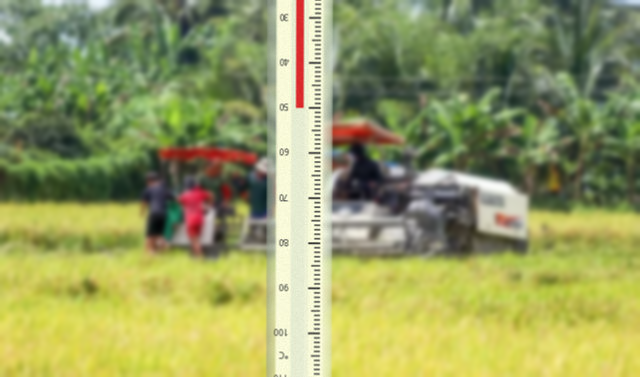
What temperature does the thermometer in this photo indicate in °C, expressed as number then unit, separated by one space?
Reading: 50 °C
